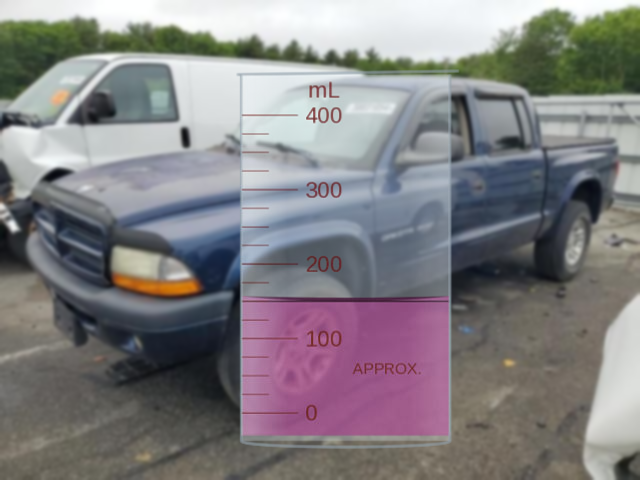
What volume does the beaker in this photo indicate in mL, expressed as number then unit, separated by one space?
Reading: 150 mL
